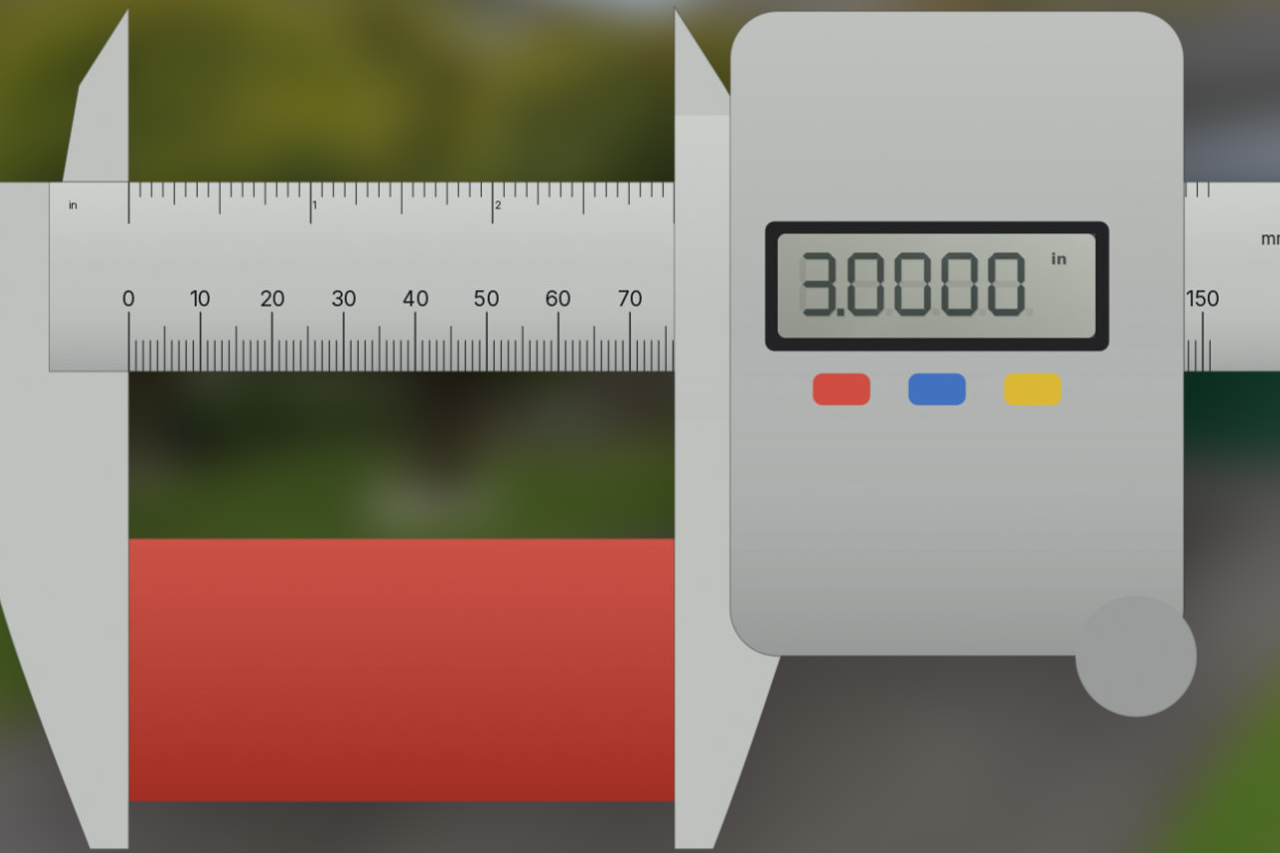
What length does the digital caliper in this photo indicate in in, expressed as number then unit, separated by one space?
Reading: 3.0000 in
